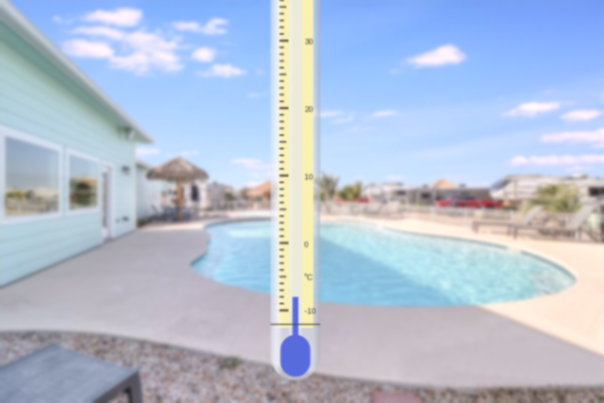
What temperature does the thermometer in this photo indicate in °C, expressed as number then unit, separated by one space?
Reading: -8 °C
